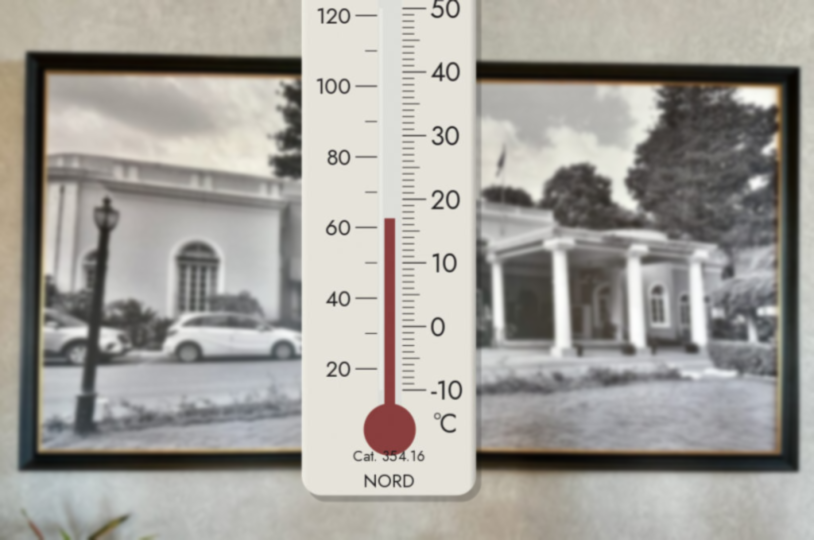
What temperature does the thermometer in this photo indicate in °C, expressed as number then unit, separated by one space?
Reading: 17 °C
